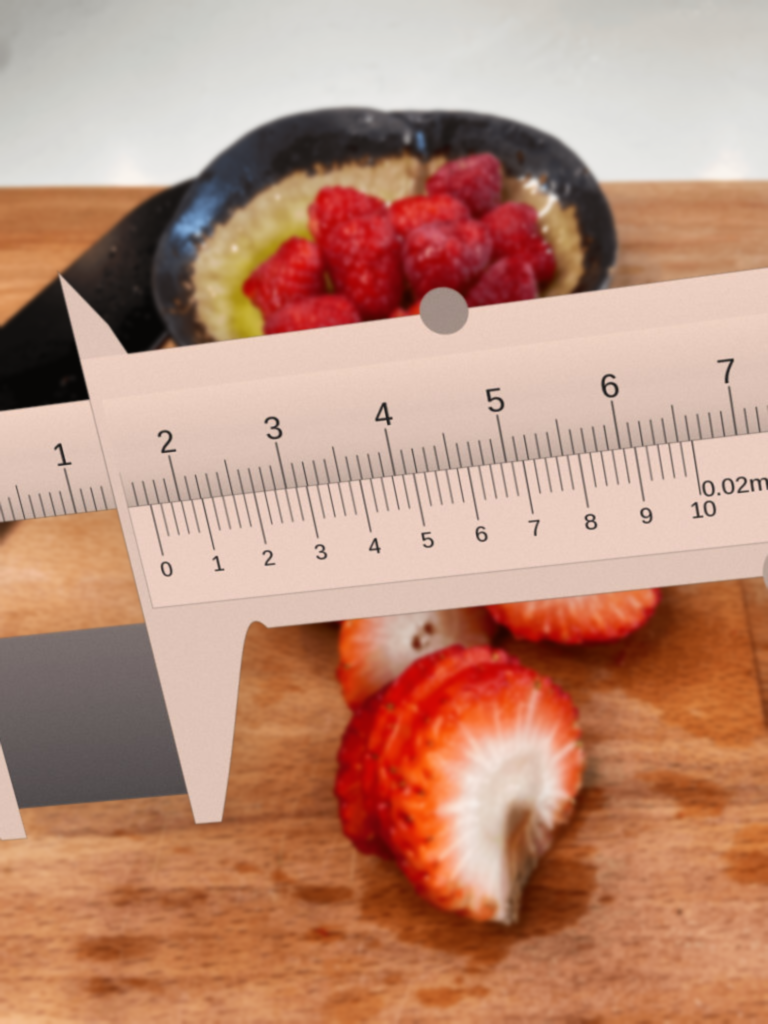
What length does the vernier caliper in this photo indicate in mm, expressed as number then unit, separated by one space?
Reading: 17.2 mm
